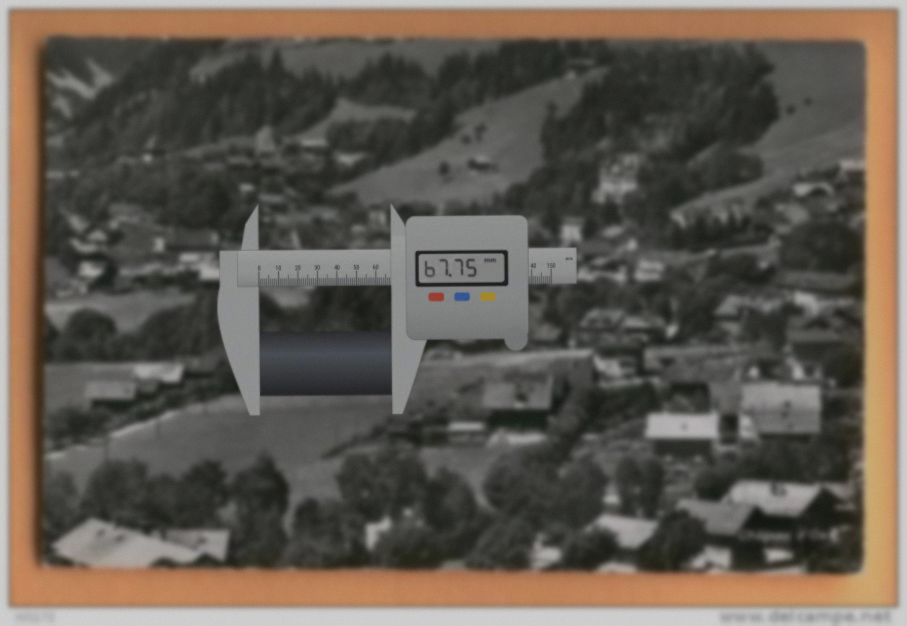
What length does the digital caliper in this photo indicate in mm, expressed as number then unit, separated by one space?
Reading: 67.75 mm
